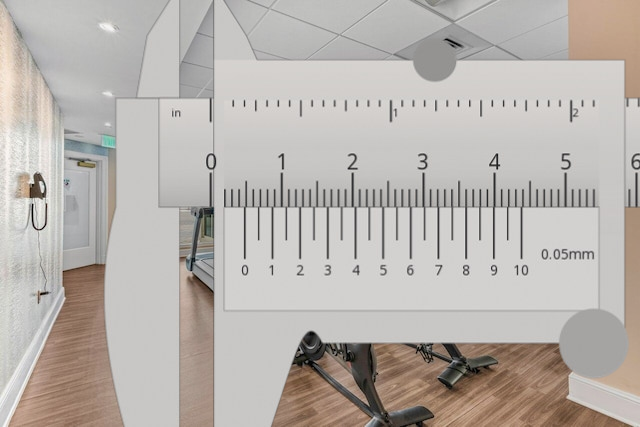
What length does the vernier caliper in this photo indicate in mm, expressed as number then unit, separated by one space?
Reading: 4.8 mm
